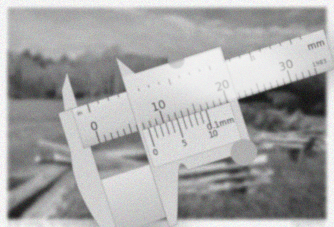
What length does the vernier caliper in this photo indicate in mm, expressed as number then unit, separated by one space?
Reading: 7.6 mm
